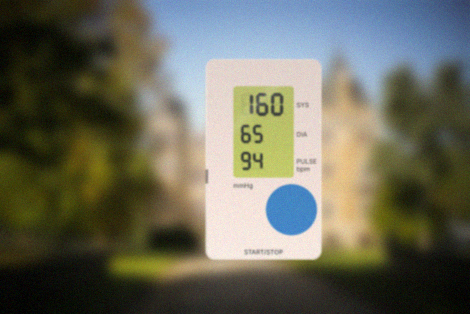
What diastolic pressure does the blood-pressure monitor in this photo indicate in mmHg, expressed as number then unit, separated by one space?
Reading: 65 mmHg
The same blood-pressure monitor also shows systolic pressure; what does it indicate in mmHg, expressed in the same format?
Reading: 160 mmHg
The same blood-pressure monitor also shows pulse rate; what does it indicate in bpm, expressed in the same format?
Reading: 94 bpm
